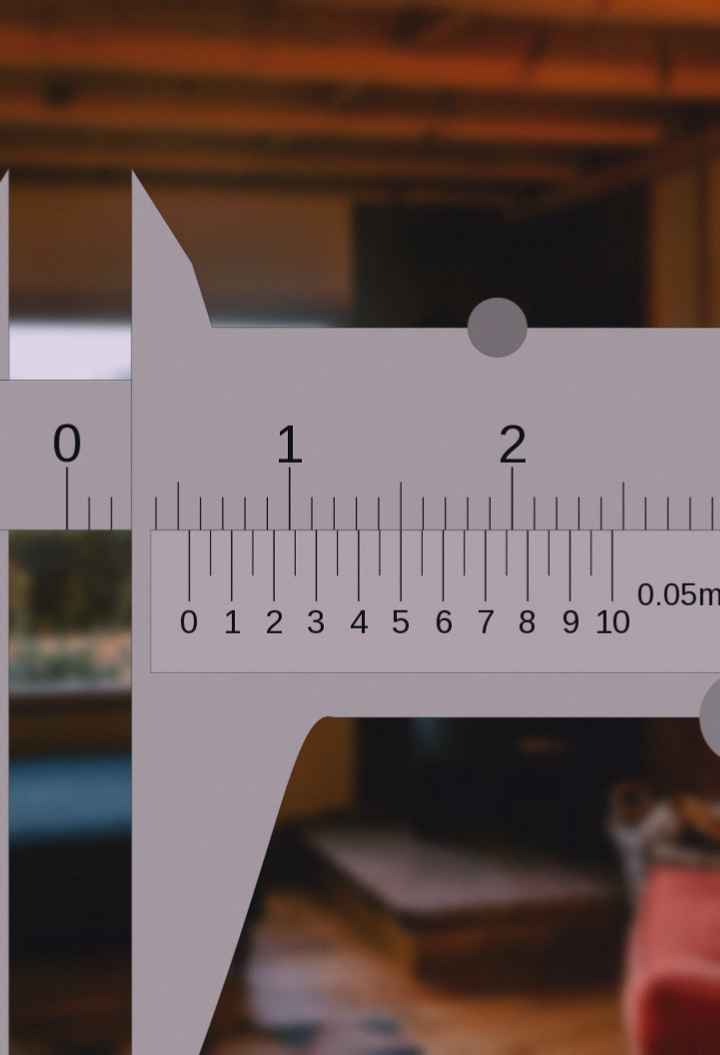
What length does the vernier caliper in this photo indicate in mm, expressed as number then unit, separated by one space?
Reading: 5.5 mm
